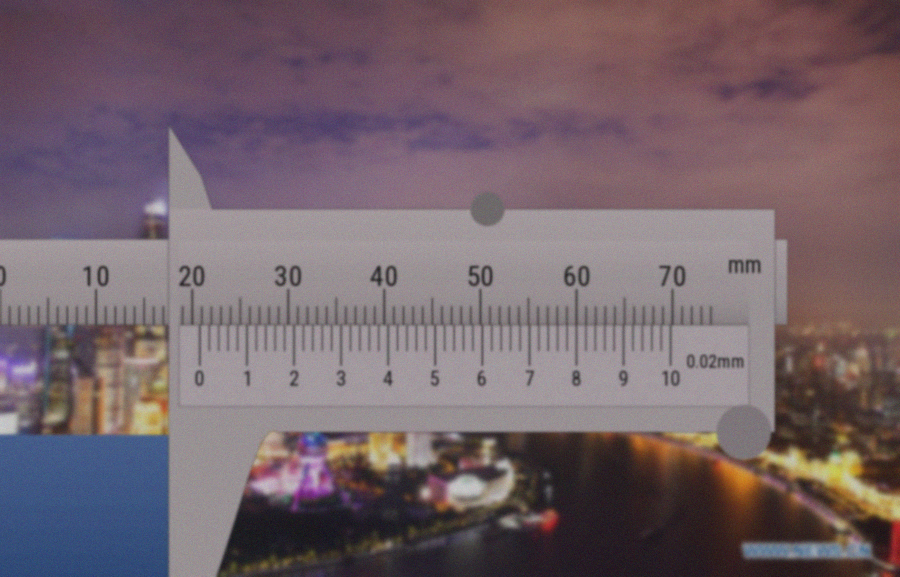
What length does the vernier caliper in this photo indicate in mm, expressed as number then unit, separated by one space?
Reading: 20.8 mm
